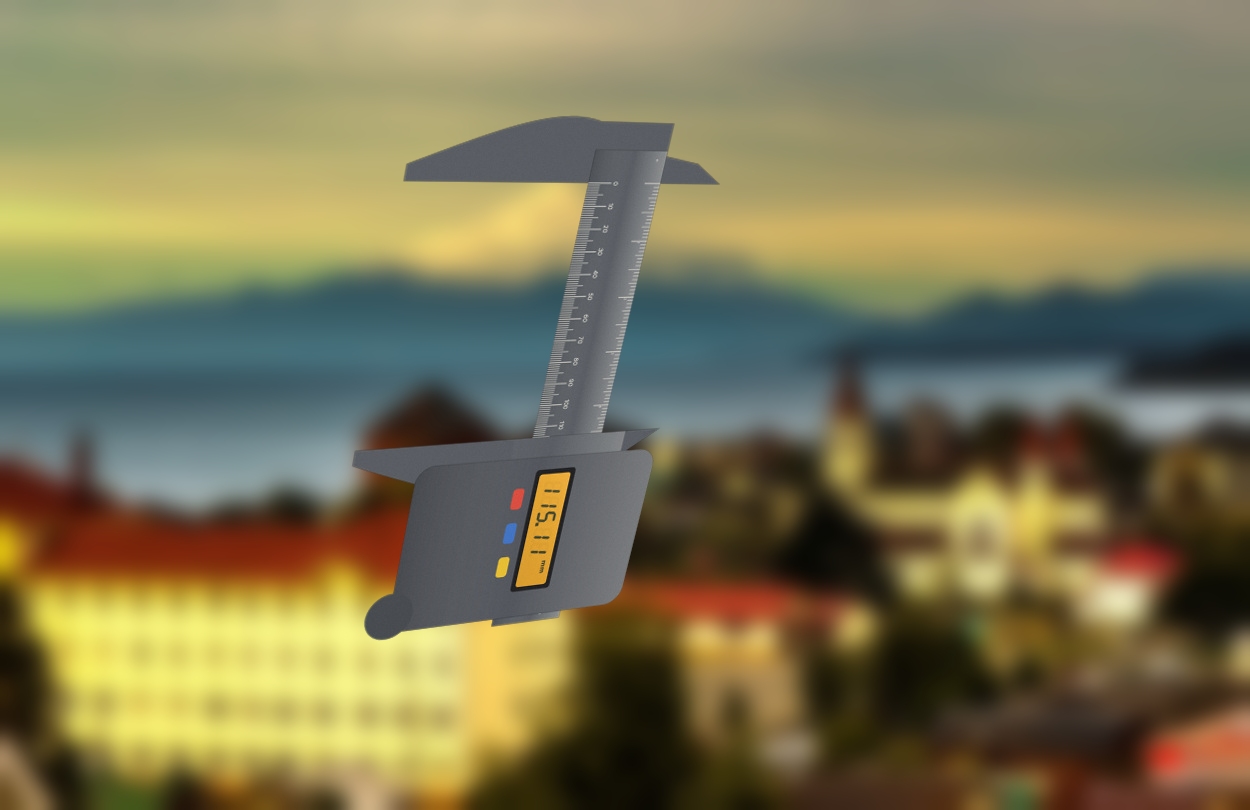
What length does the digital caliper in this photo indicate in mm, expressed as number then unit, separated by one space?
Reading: 115.11 mm
